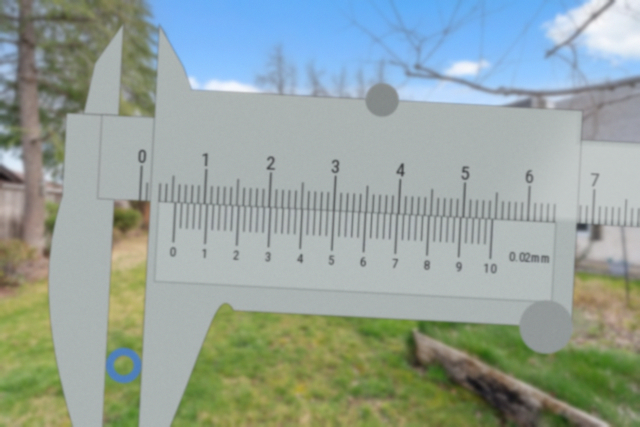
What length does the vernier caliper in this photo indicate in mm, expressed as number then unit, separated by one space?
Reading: 5.5 mm
